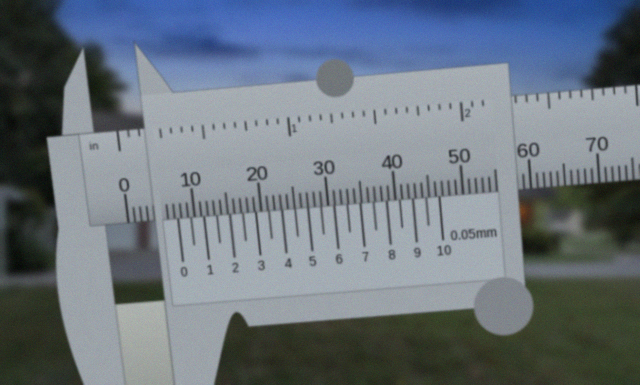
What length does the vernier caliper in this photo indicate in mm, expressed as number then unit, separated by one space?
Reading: 7.5 mm
